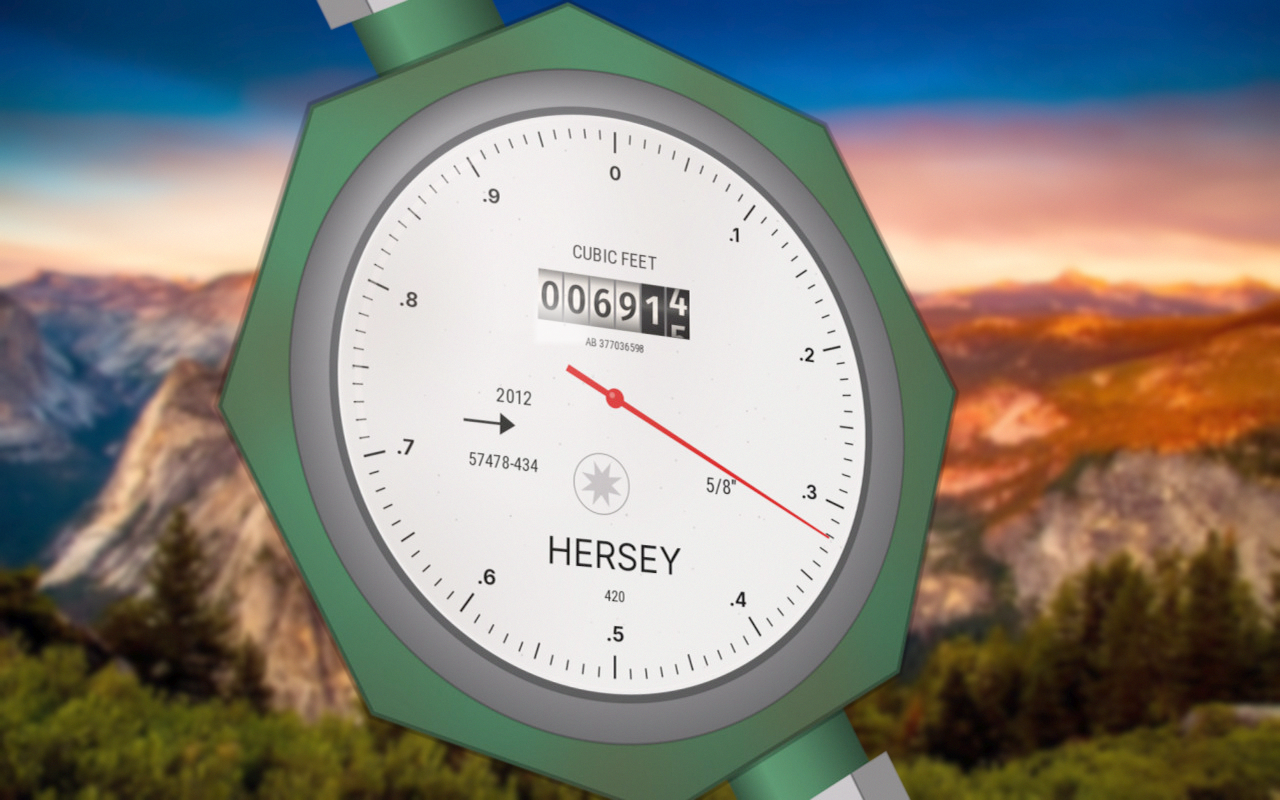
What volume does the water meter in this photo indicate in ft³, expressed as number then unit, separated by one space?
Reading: 6914.32 ft³
